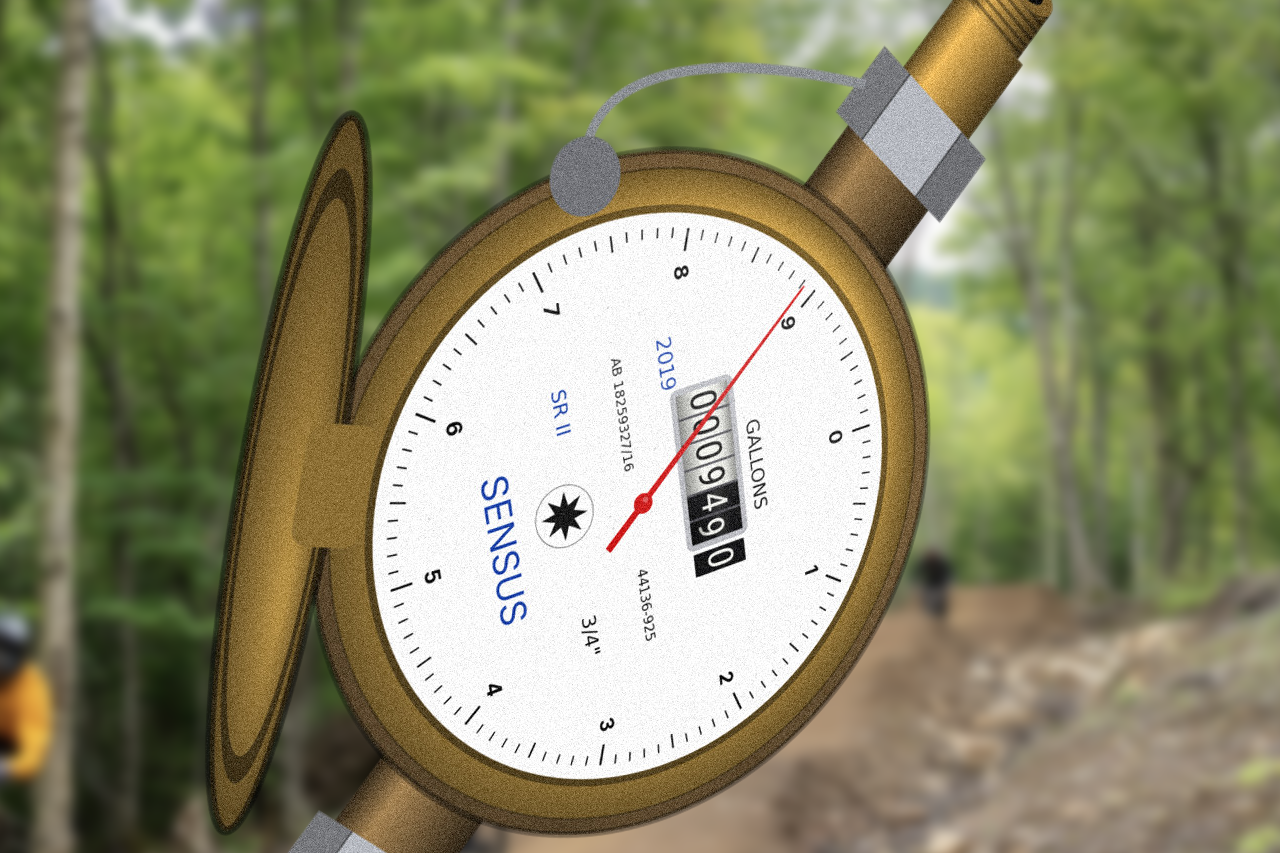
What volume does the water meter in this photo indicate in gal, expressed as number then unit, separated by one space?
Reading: 9488.9 gal
